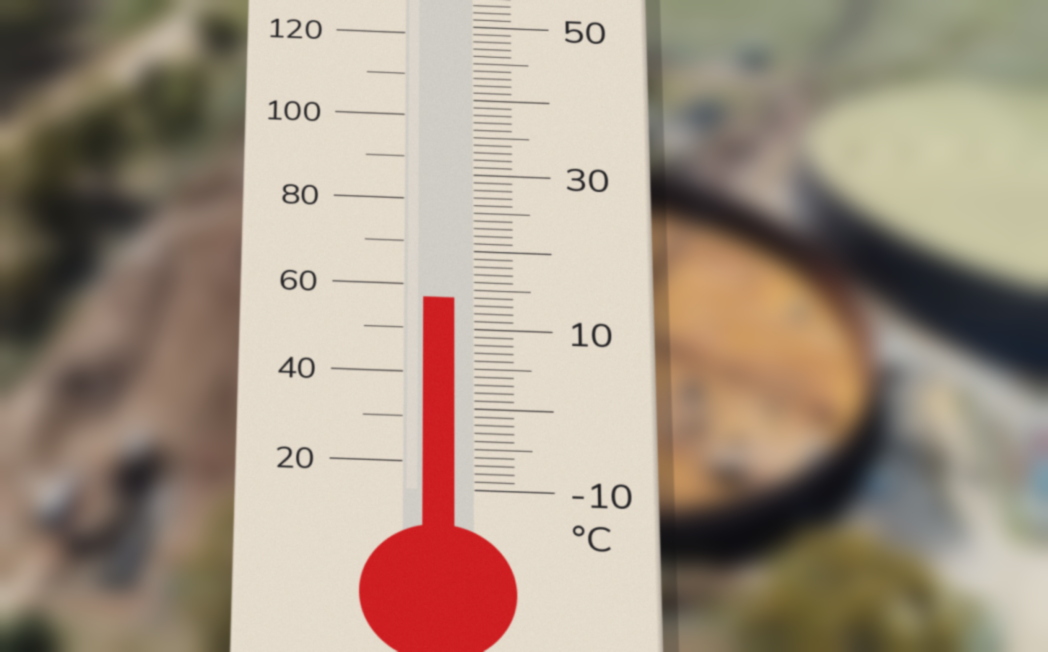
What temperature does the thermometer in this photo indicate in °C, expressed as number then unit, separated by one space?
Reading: 14 °C
